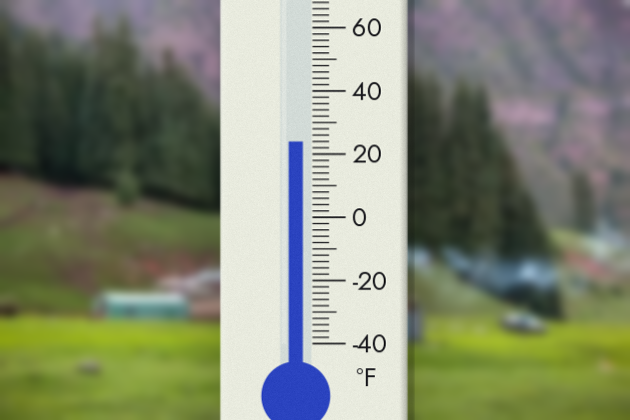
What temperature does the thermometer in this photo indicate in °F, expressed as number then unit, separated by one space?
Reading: 24 °F
